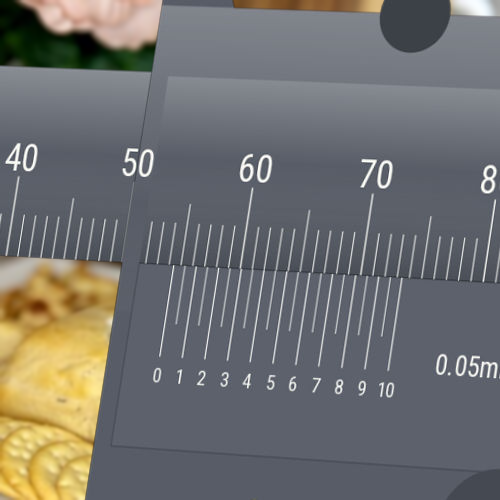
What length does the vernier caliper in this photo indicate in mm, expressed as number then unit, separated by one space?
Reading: 54.4 mm
